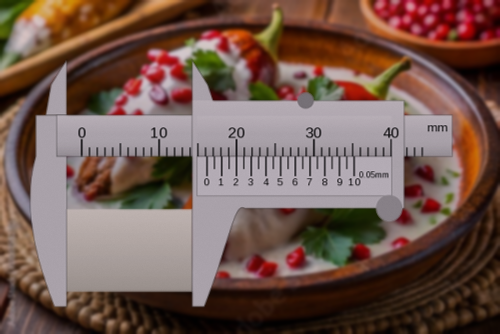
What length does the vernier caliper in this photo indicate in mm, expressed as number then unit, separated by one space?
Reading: 16.2 mm
